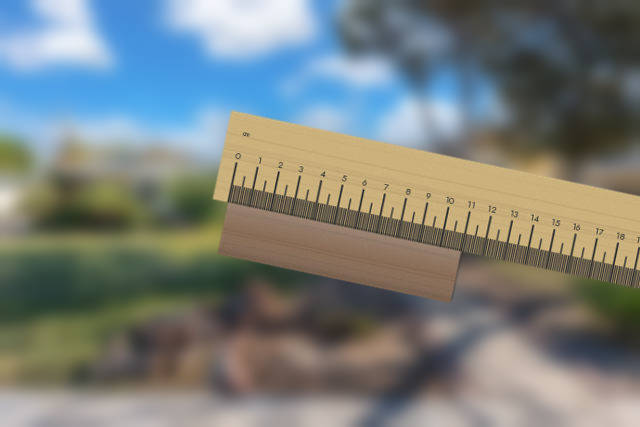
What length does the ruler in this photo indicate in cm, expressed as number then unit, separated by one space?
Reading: 11 cm
